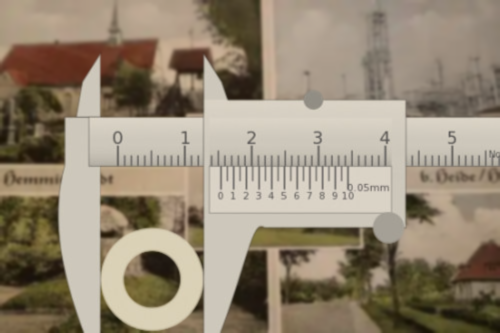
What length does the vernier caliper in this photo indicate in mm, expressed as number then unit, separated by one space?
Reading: 15.4 mm
